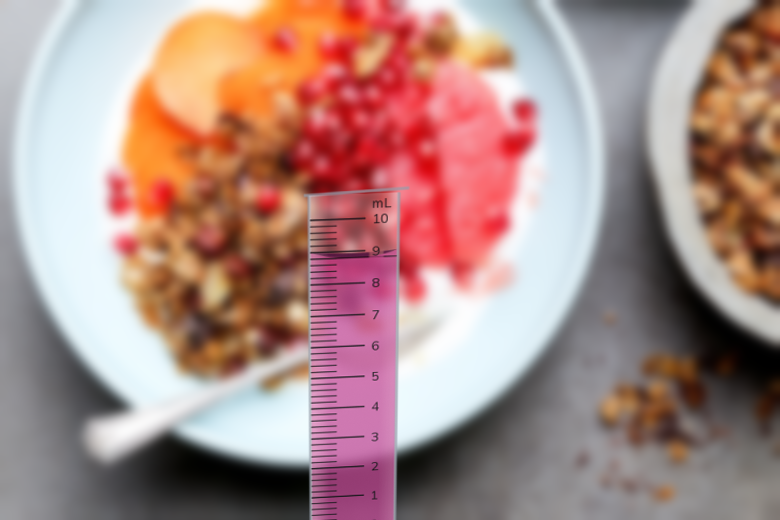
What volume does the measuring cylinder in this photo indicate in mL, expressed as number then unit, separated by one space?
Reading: 8.8 mL
